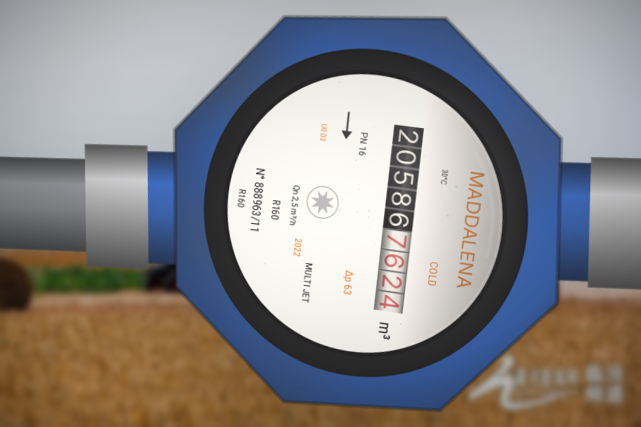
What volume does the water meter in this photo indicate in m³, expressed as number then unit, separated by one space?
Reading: 20586.7624 m³
